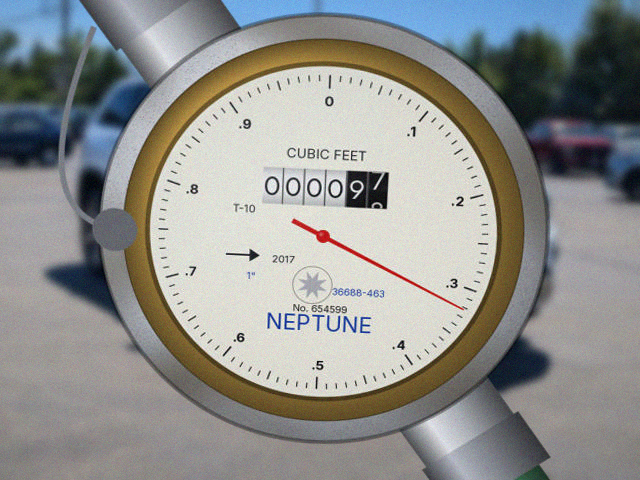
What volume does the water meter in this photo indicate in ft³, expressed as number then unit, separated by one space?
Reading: 97.32 ft³
